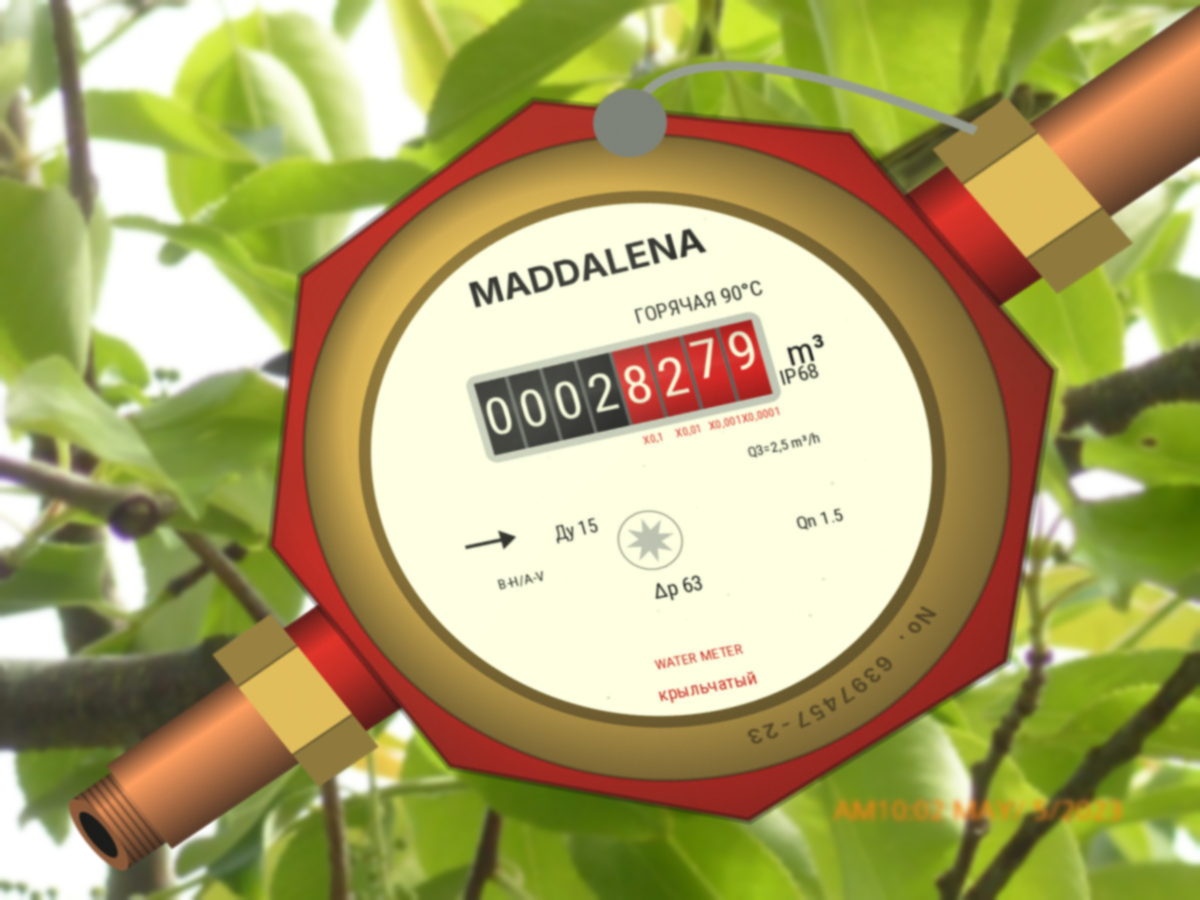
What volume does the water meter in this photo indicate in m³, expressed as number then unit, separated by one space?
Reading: 2.8279 m³
